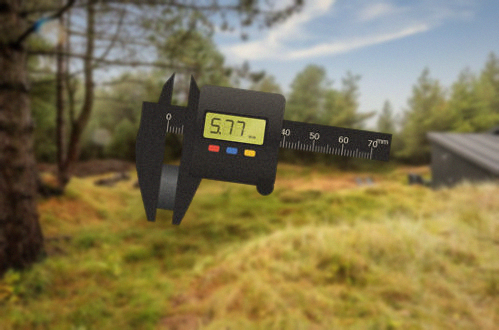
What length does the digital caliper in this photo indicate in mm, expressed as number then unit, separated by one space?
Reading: 5.77 mm
